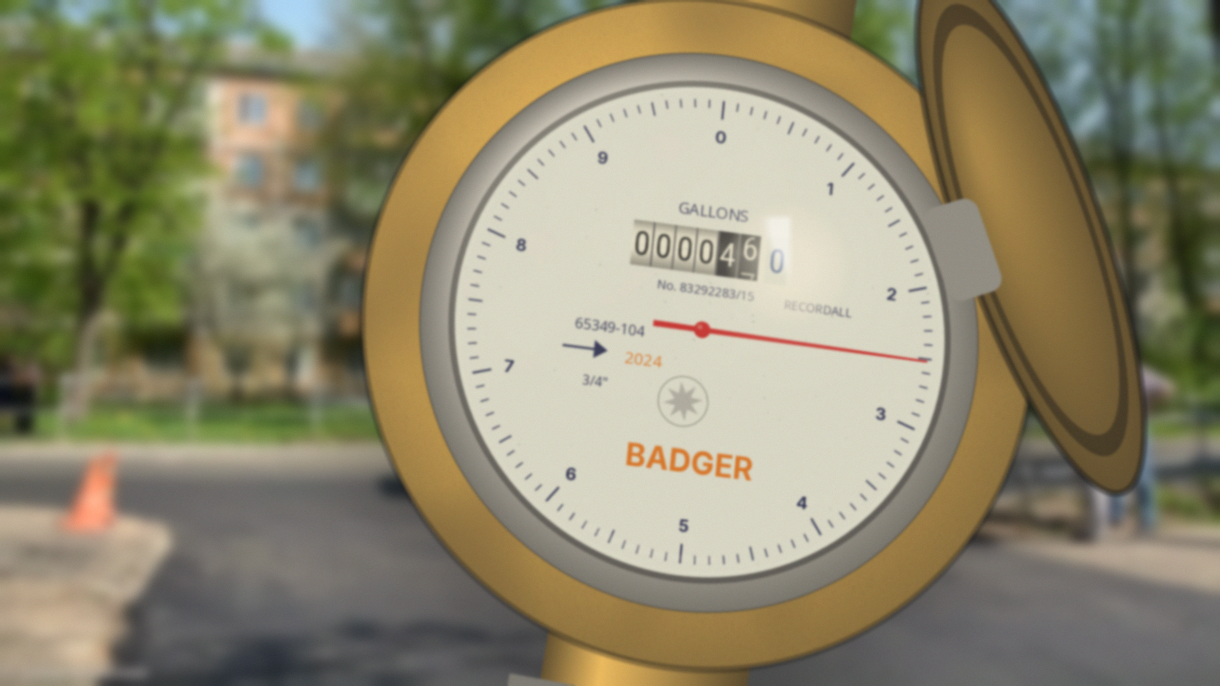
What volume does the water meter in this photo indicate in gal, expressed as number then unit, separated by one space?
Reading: 462.5 gal
